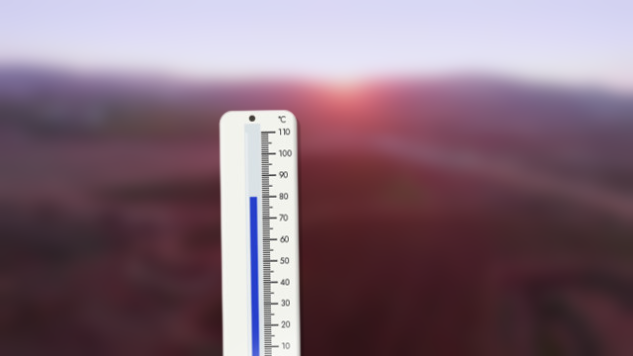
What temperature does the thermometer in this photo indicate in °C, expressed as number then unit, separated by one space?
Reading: 80 °C
